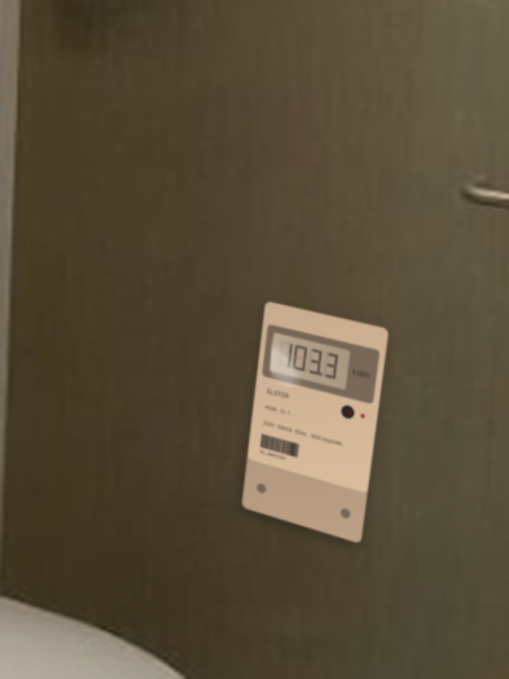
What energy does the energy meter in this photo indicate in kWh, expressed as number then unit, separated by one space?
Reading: 103.3 kWh
